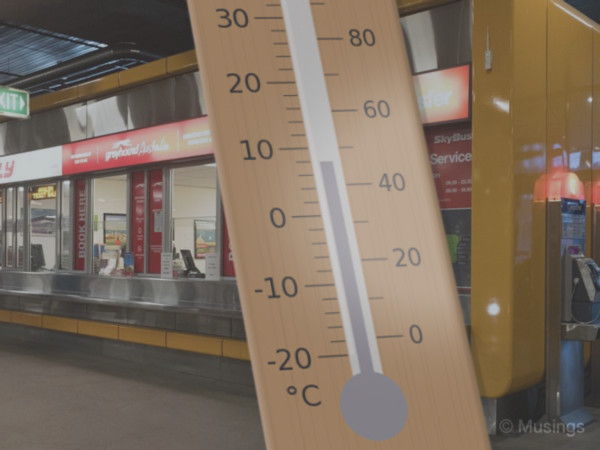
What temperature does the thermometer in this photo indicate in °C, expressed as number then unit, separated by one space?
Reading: 8 °C
